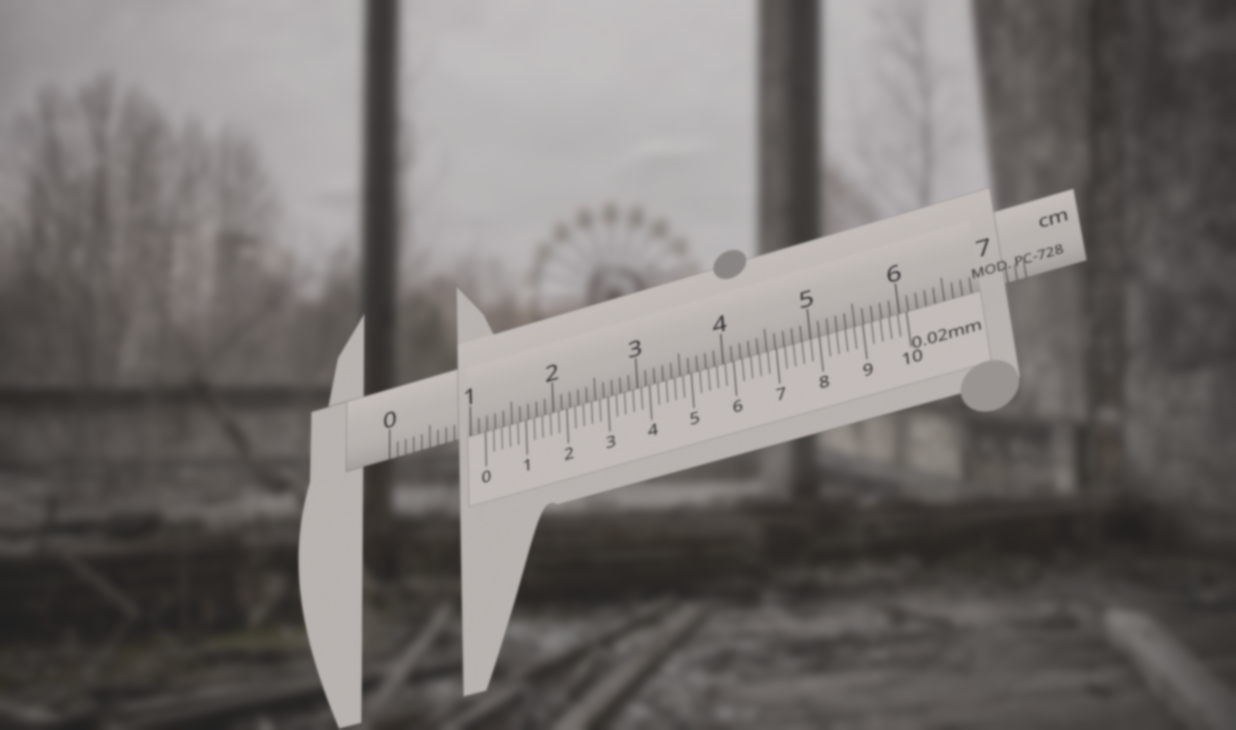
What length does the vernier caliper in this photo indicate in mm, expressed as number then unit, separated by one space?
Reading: 11.8 mm
